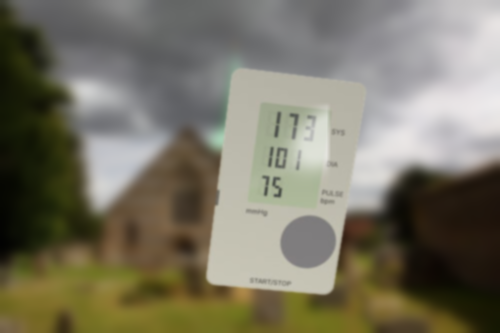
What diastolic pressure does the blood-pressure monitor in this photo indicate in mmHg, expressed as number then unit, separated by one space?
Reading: 101 mmHg
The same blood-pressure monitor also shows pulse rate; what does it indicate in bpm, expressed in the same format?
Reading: 75 bpm
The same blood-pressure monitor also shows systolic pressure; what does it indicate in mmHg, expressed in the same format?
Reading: 173 mmHg
